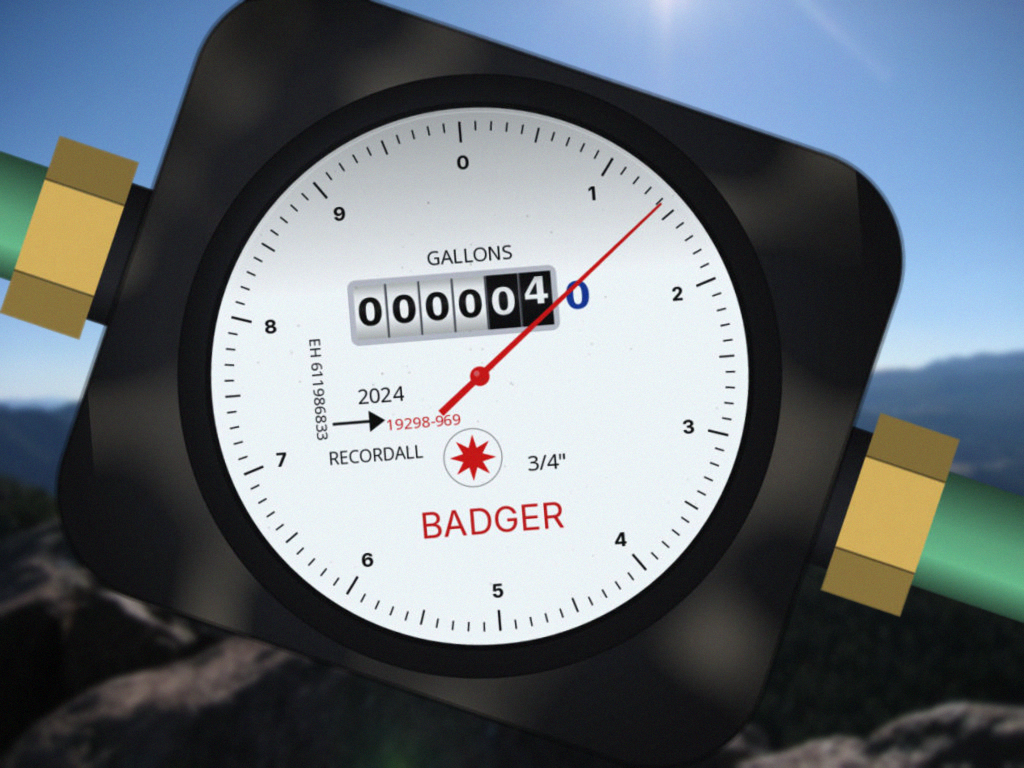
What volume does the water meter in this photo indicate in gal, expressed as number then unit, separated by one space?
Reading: 41.4 gal
